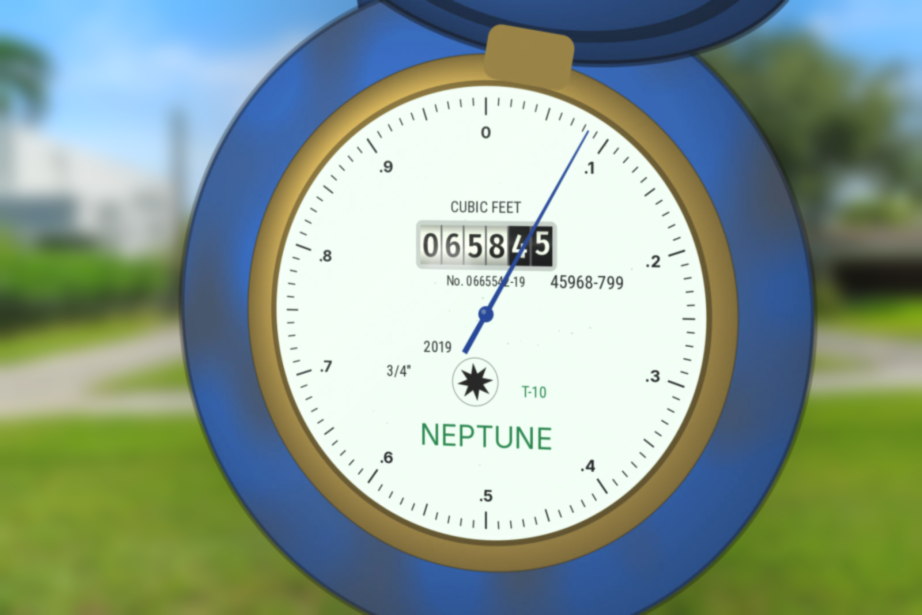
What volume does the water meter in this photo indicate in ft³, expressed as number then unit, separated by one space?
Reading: 65845.08 ft³
